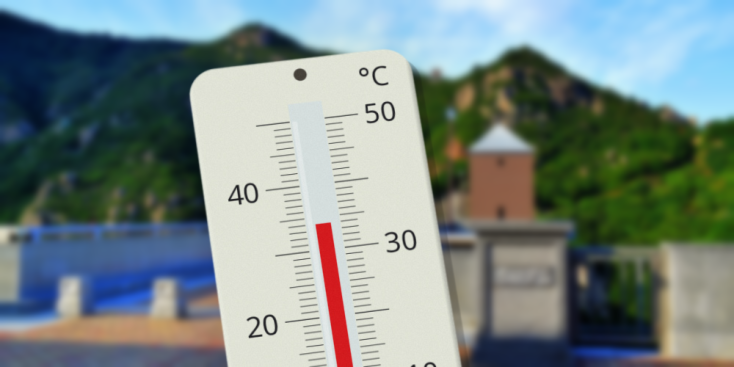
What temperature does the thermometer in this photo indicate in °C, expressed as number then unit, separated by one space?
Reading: 34 °C
